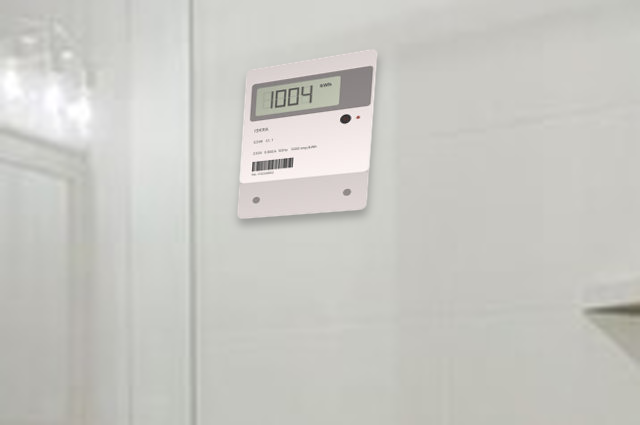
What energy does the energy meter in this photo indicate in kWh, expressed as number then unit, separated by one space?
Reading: 1004 kWh
